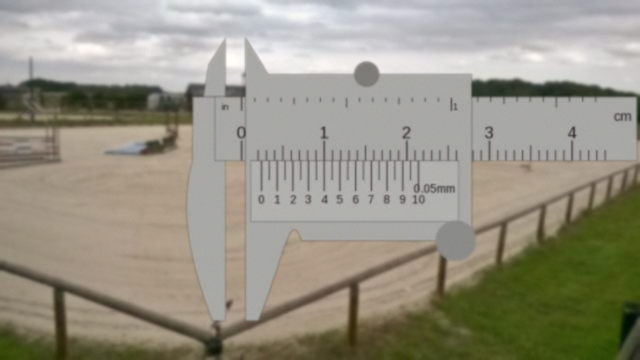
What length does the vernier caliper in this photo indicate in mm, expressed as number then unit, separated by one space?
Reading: 2.4 mm
